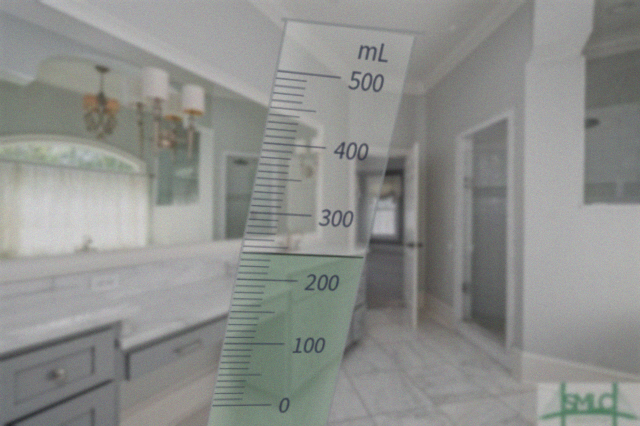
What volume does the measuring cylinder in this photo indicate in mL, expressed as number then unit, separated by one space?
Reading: 240 mL
